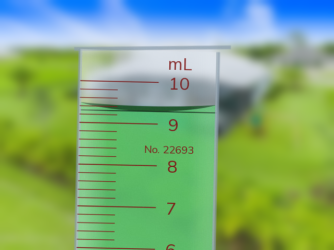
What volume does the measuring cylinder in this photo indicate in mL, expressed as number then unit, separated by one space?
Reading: 9.3 mL
